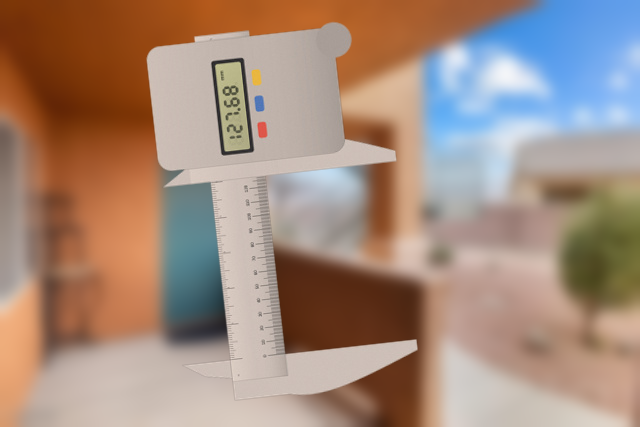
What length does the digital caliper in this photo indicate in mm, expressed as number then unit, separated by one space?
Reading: 127.68 mm
